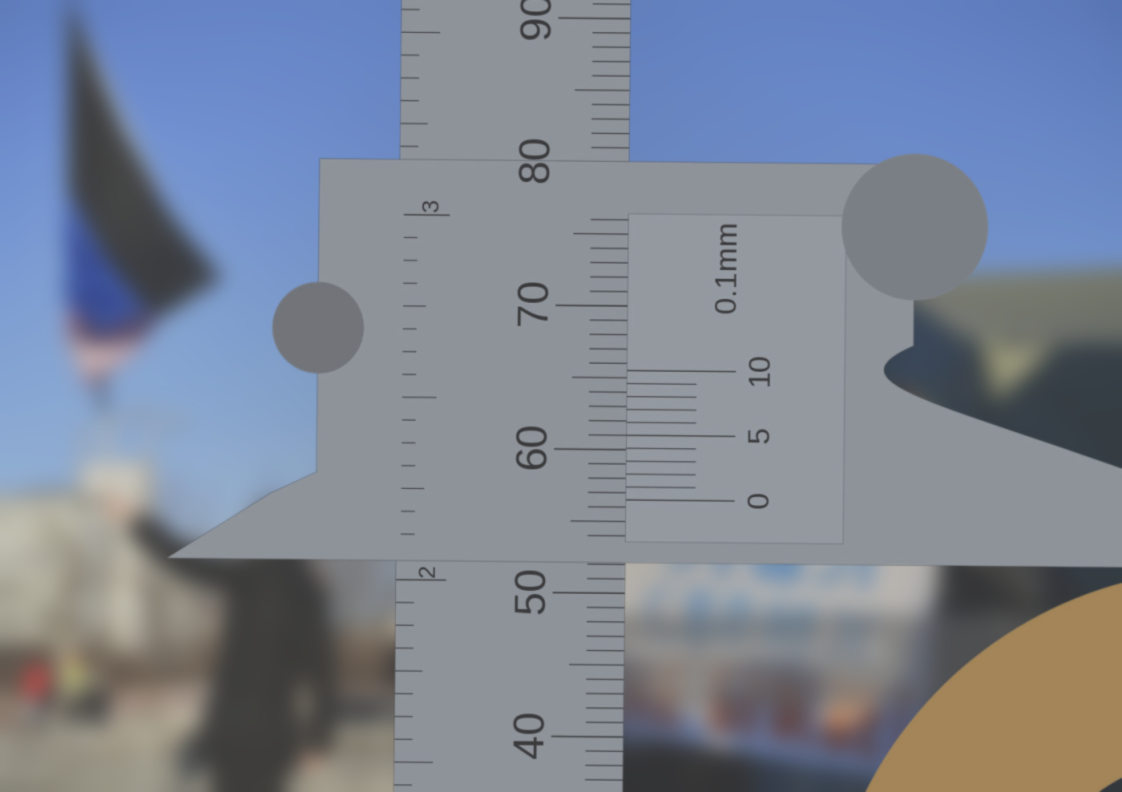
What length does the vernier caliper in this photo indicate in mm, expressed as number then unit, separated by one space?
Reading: 56.5 mm
